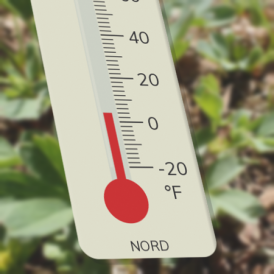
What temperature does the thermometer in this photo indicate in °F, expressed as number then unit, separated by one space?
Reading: 4 °F
